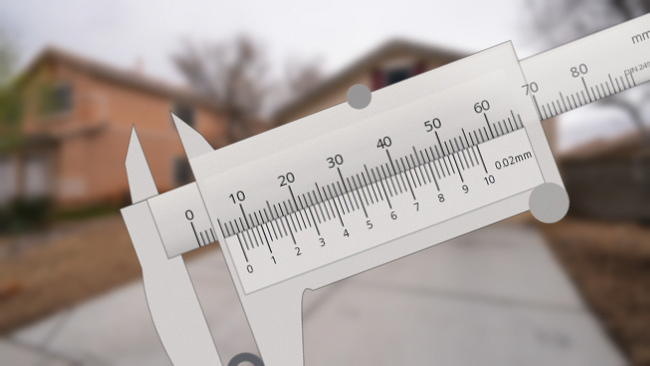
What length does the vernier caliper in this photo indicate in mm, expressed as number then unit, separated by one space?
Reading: 7.5 mm
